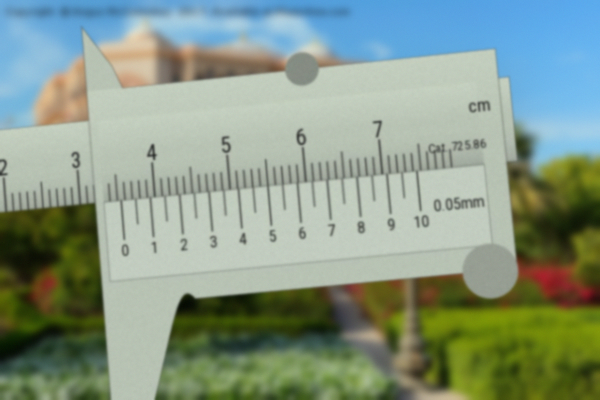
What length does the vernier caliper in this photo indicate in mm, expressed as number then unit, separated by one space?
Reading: 35.5 mm
